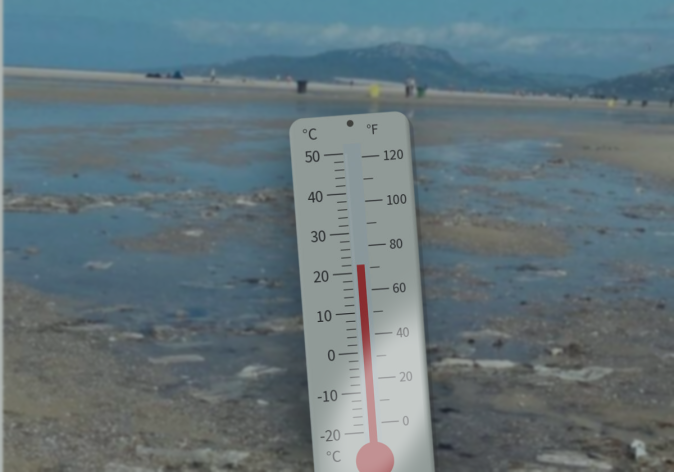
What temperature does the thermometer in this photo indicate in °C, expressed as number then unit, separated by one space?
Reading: 22 °C
